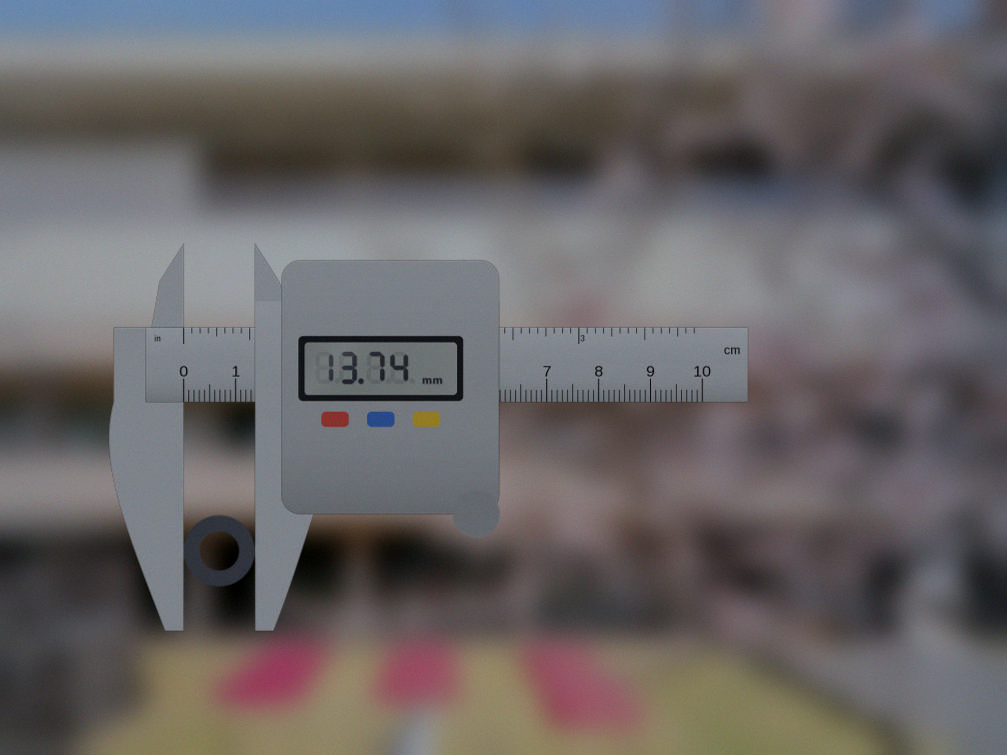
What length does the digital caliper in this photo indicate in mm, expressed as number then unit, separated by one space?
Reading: 13.74 mm
